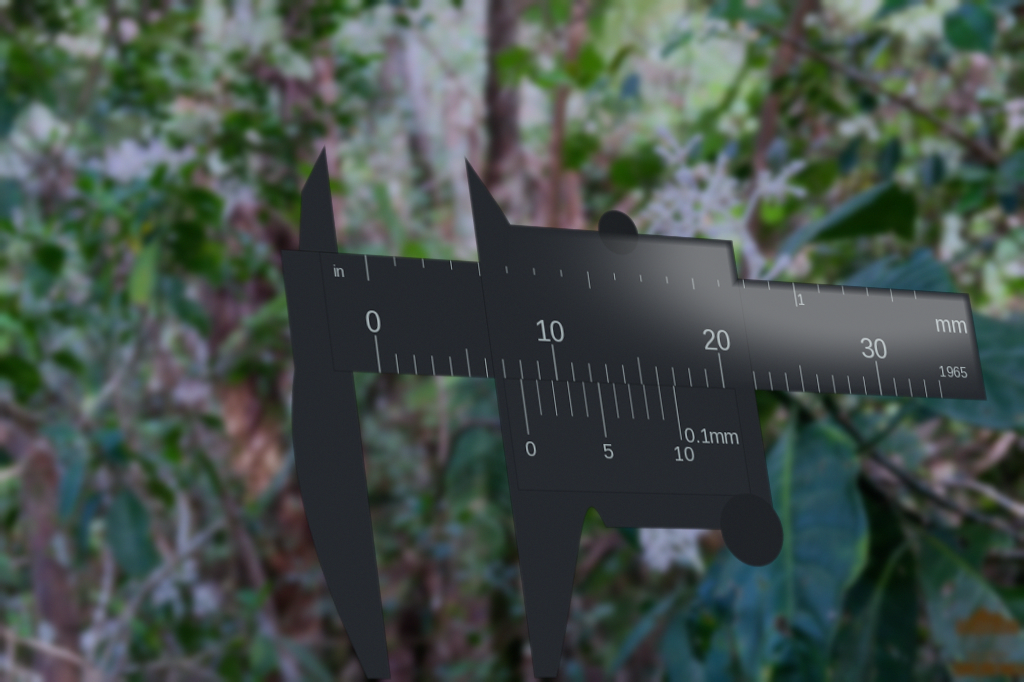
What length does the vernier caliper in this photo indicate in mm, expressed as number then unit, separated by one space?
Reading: 7.9 mm
